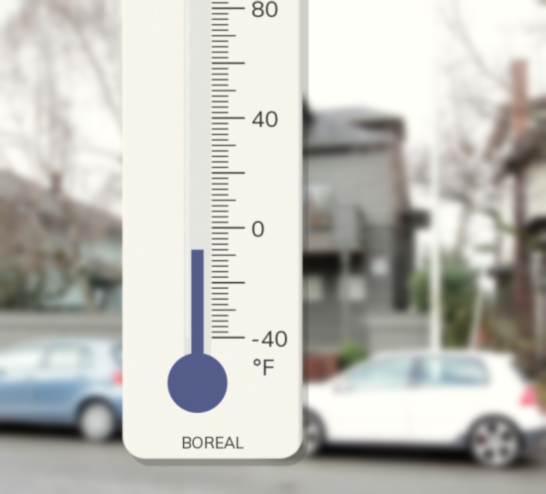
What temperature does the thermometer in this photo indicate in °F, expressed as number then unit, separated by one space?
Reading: -8 °F
